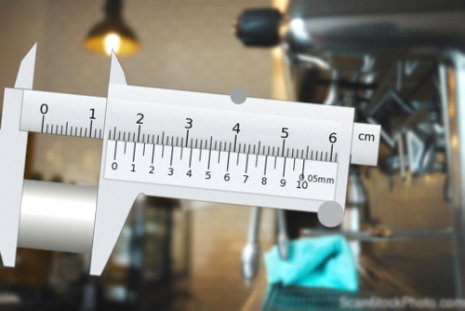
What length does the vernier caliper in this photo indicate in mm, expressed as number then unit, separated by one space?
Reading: 15.5 mm
